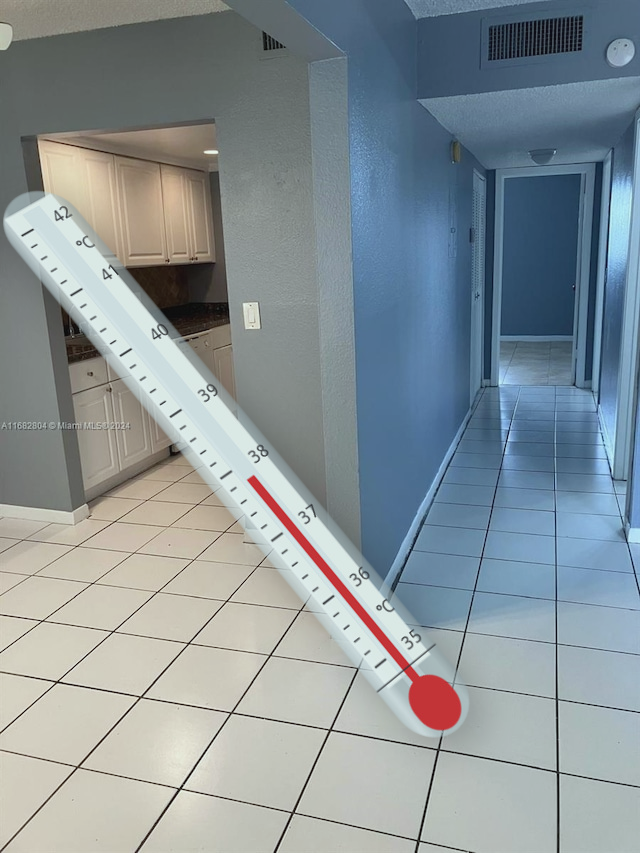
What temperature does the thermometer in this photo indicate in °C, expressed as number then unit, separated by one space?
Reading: 37.8 °C
